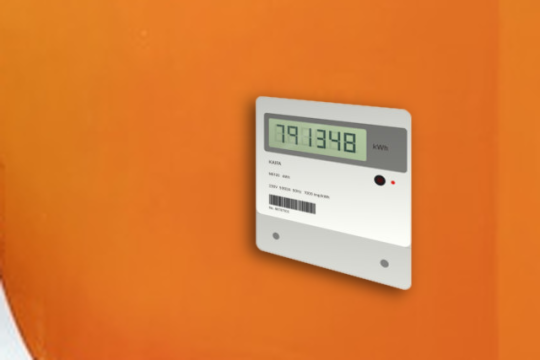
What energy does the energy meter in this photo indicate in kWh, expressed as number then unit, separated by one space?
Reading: 791348 kWh
